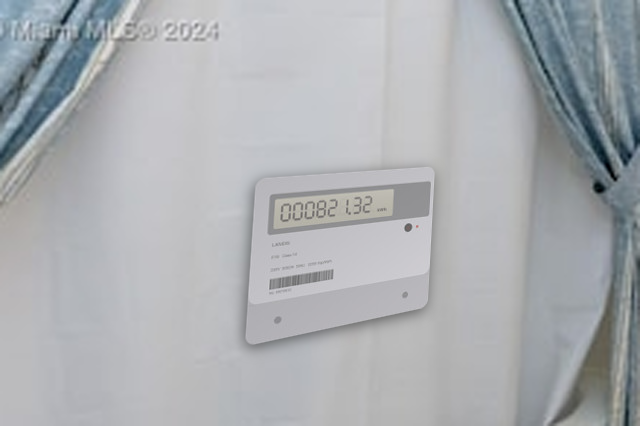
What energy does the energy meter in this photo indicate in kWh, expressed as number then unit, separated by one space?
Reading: 821.32 kWh
